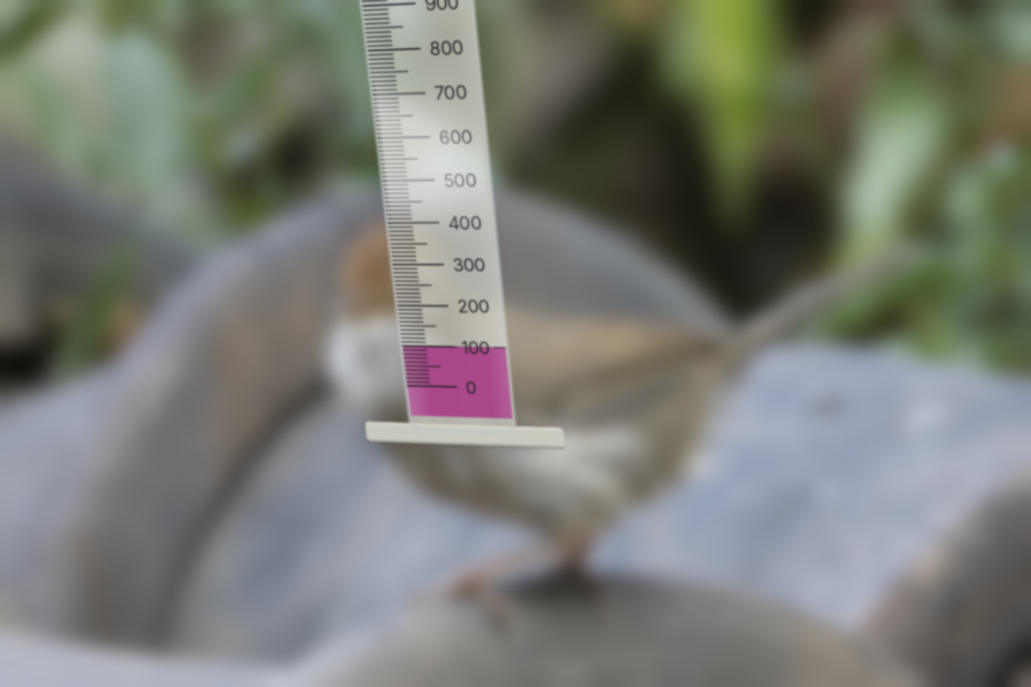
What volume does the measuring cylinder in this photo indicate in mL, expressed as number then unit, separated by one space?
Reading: 100 mL
